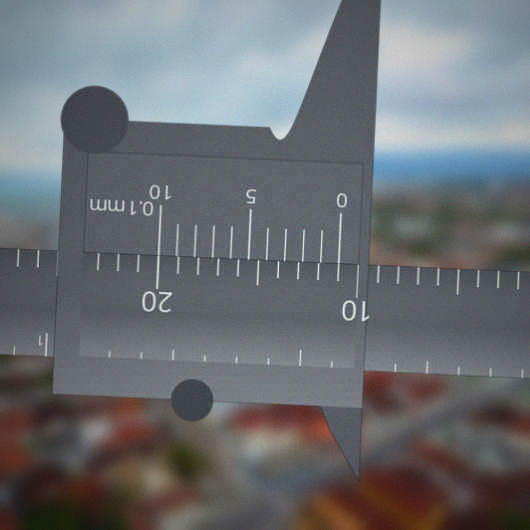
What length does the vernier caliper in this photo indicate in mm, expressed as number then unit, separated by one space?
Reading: 11.0 mm
